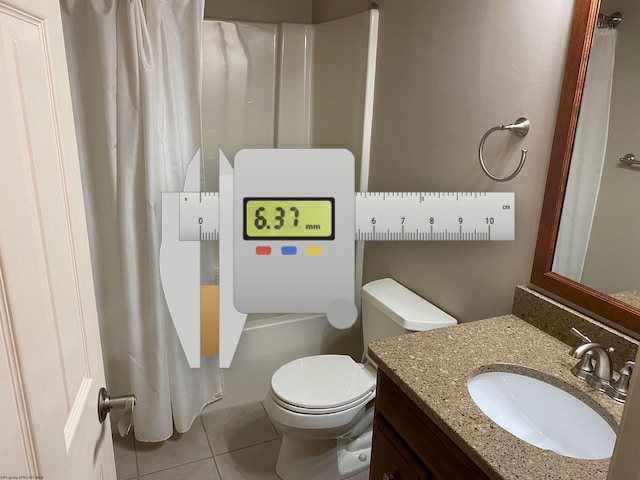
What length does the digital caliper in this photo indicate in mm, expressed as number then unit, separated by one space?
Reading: 6.37 mm
